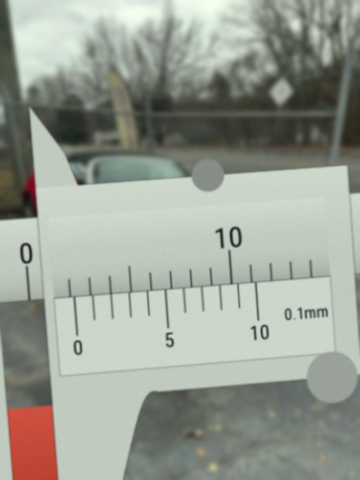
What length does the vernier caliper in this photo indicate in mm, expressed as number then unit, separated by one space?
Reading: 2.2 mm
